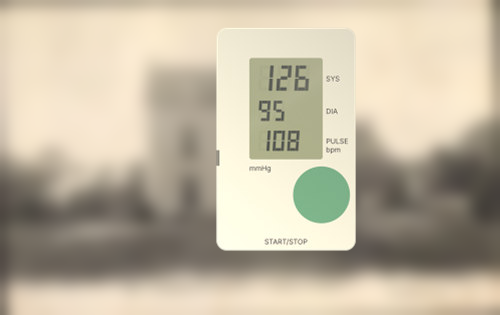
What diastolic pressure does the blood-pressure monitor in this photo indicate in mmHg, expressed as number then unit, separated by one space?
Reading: 95 mmHg
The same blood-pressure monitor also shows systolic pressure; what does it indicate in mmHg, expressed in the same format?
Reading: 126 mmHg
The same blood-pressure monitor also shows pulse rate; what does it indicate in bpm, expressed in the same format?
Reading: 108 bpm
